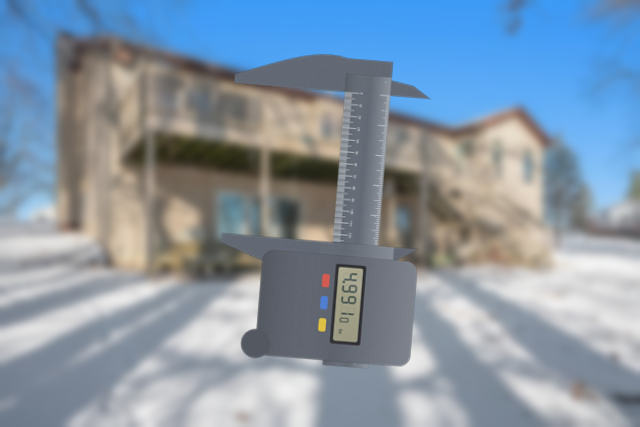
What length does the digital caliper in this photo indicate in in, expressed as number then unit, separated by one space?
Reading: 4.9910 in
